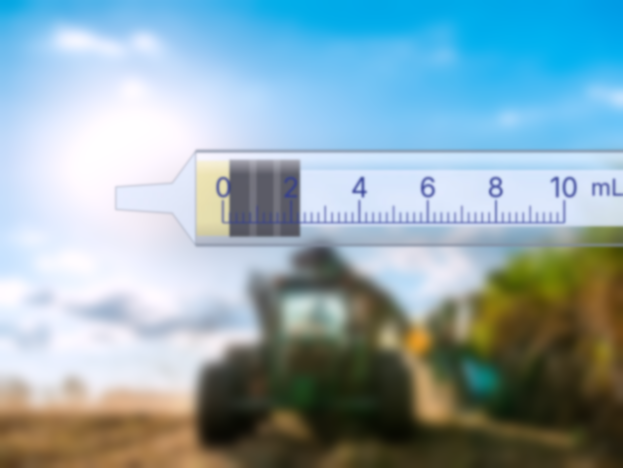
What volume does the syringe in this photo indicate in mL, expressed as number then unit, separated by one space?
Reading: 0.2 mL
